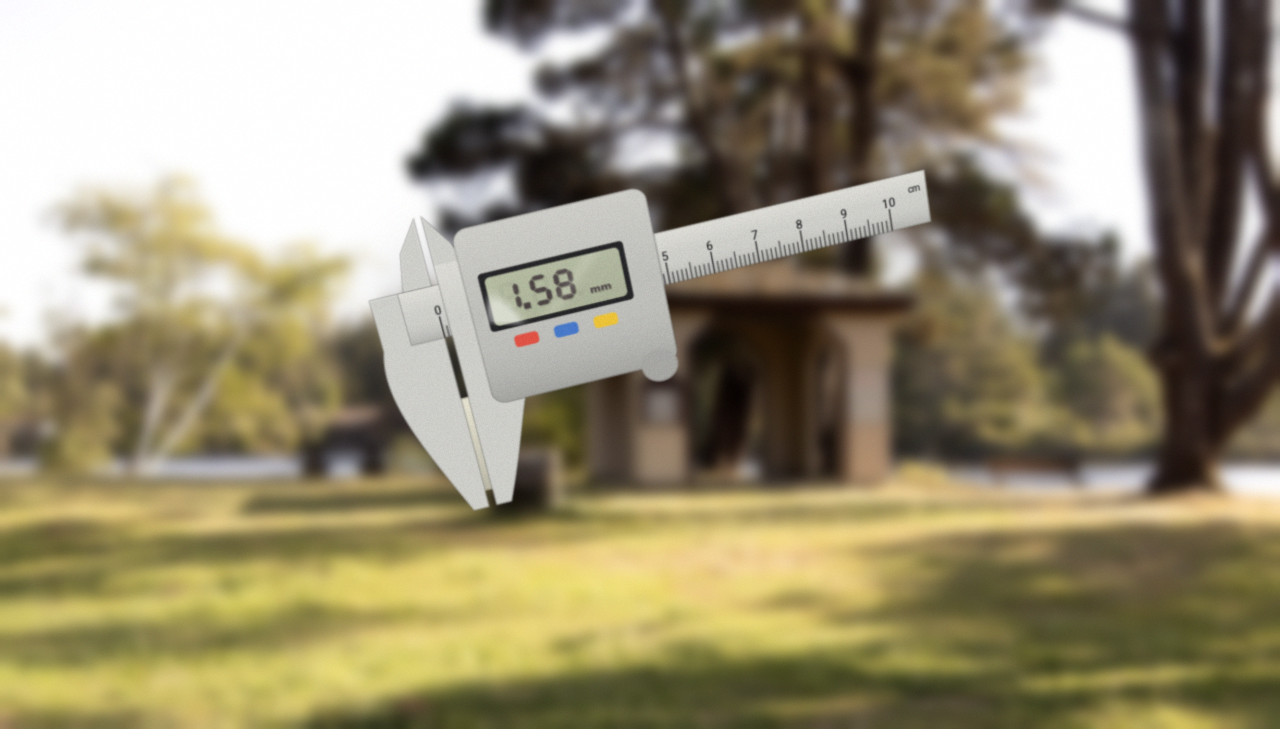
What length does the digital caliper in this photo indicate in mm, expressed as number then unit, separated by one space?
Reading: 1.58 mm
